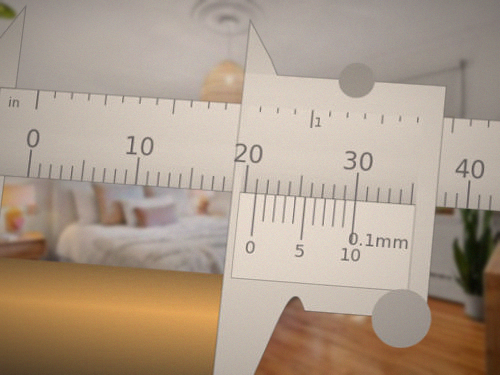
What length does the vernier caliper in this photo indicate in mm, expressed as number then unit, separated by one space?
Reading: 21.0 mm
